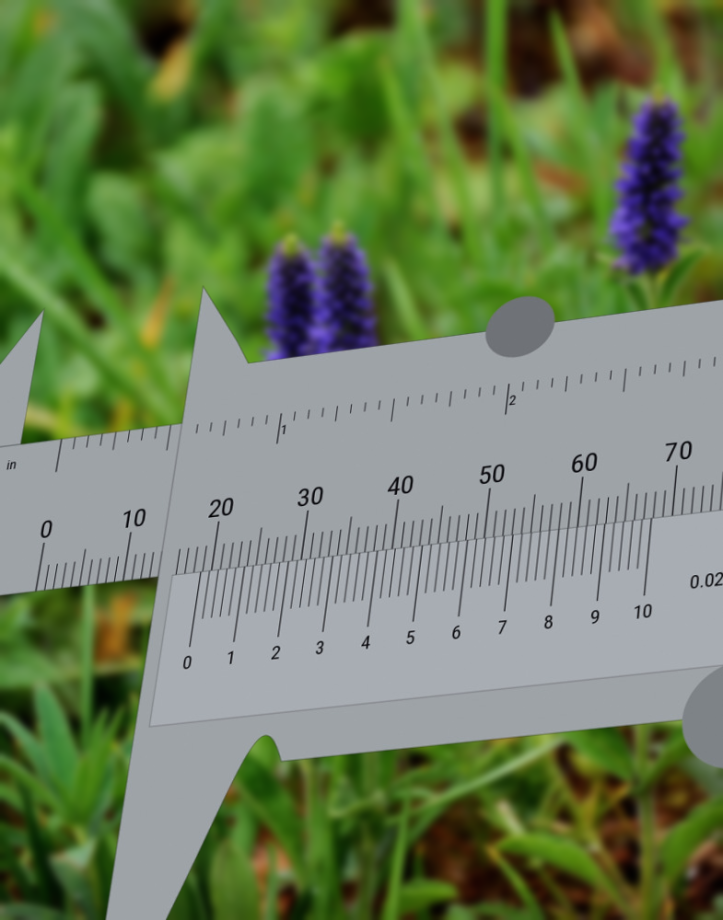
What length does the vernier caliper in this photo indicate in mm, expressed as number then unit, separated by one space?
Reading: 18.8 mm
